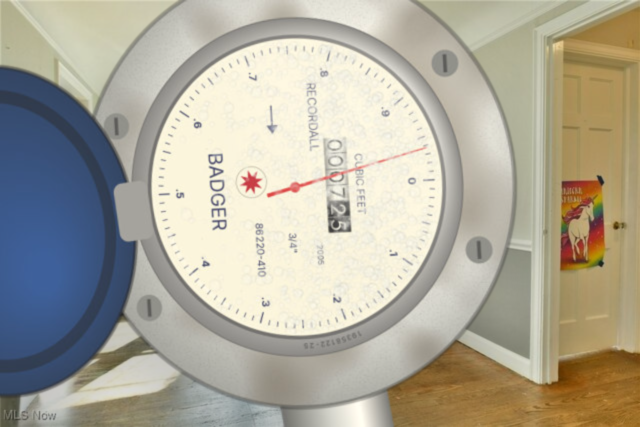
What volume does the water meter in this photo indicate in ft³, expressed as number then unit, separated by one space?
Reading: 724.96 ft³
